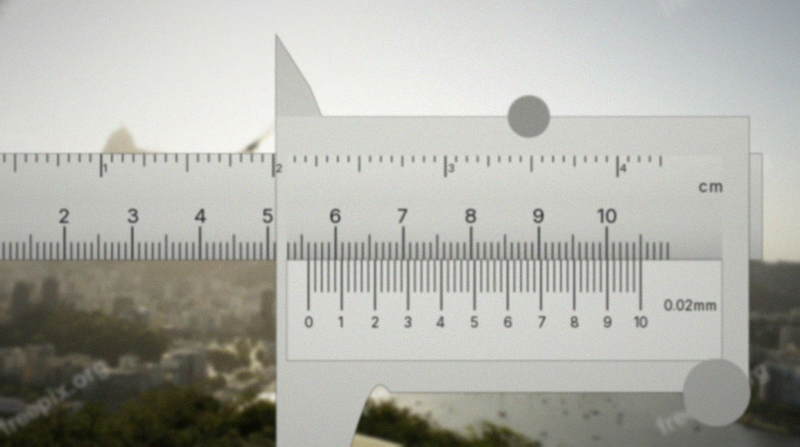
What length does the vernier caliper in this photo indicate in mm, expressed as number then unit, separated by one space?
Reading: 56.0 mm
